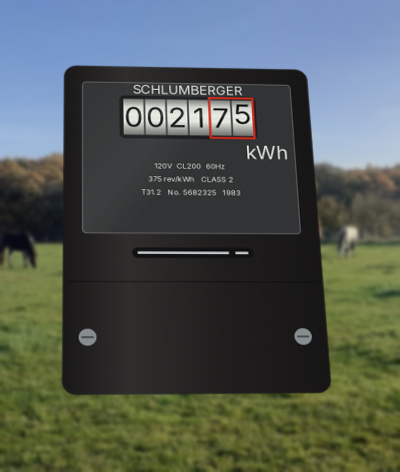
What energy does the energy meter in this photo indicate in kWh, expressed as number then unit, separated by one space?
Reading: 21.75 kWh
